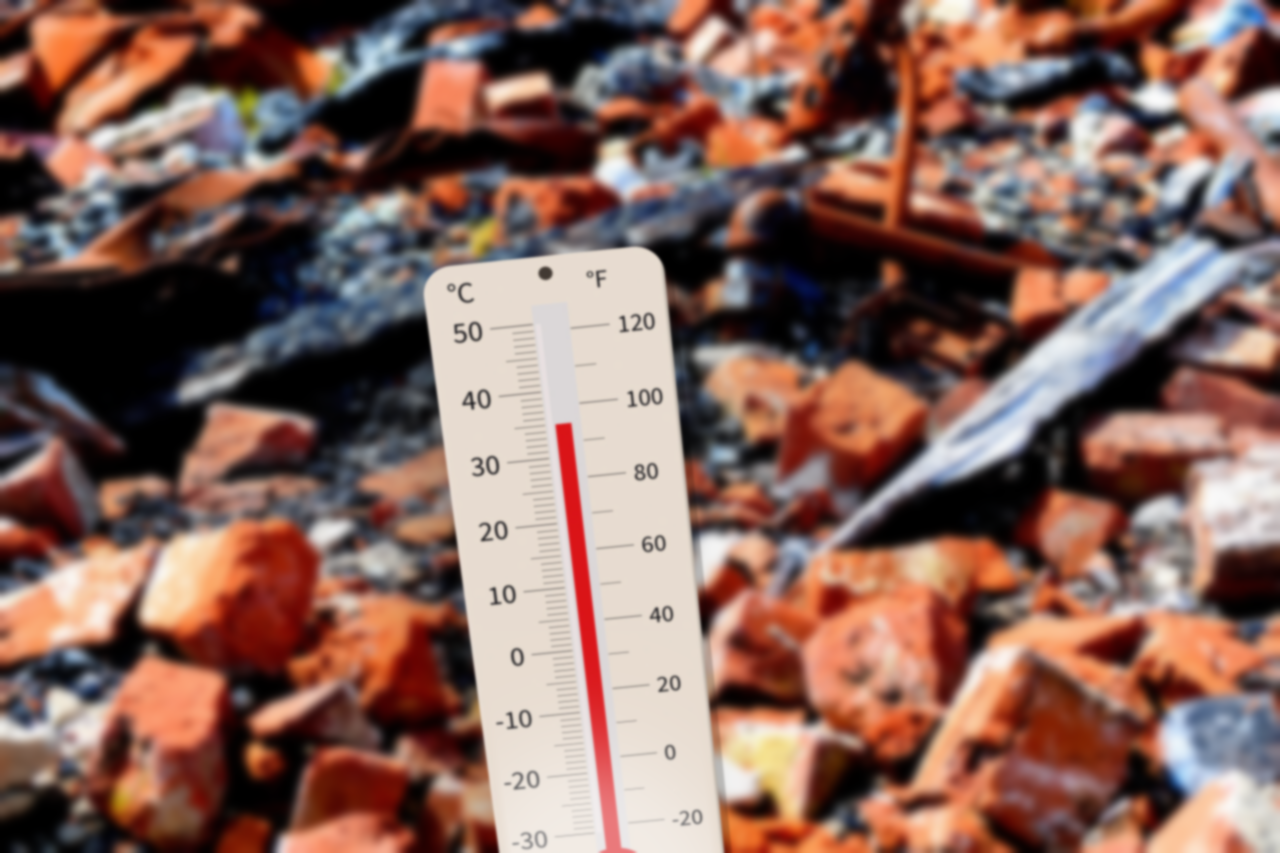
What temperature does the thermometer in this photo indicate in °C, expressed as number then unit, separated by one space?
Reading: 35 °C
